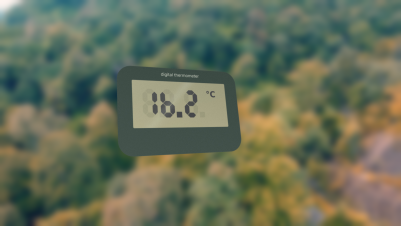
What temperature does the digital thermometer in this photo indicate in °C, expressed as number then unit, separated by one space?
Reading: 16.2 °C
